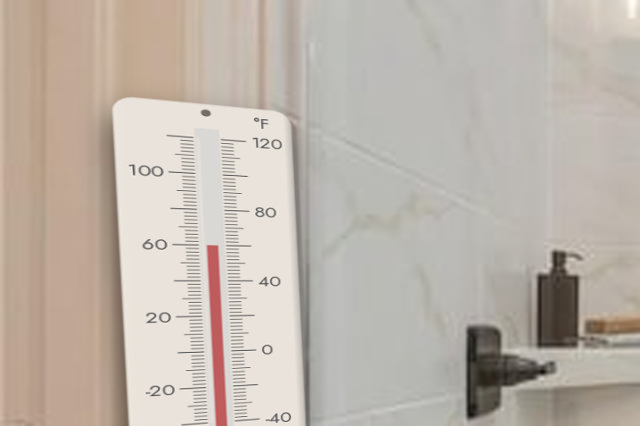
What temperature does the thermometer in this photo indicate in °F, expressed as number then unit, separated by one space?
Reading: 60 °F
